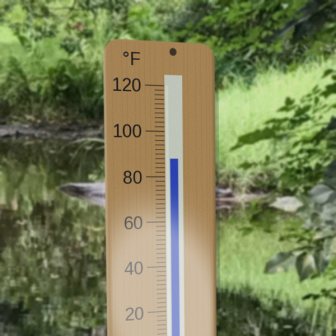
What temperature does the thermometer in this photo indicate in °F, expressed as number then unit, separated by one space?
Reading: 88 °F
